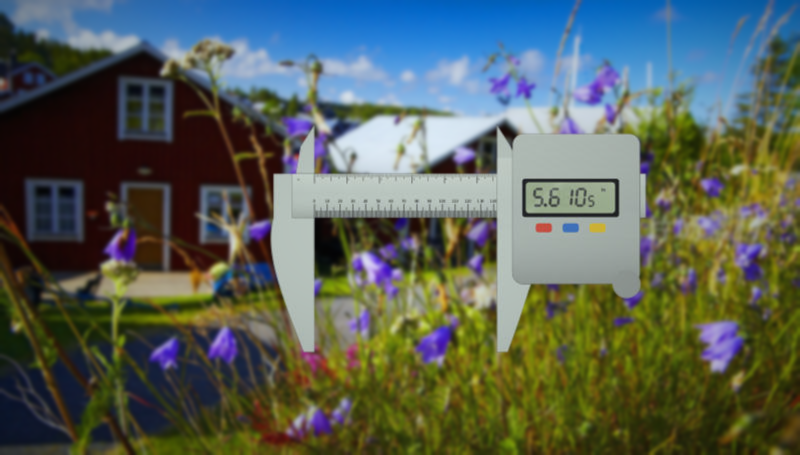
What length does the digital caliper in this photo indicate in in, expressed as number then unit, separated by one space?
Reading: 5.6105 in
